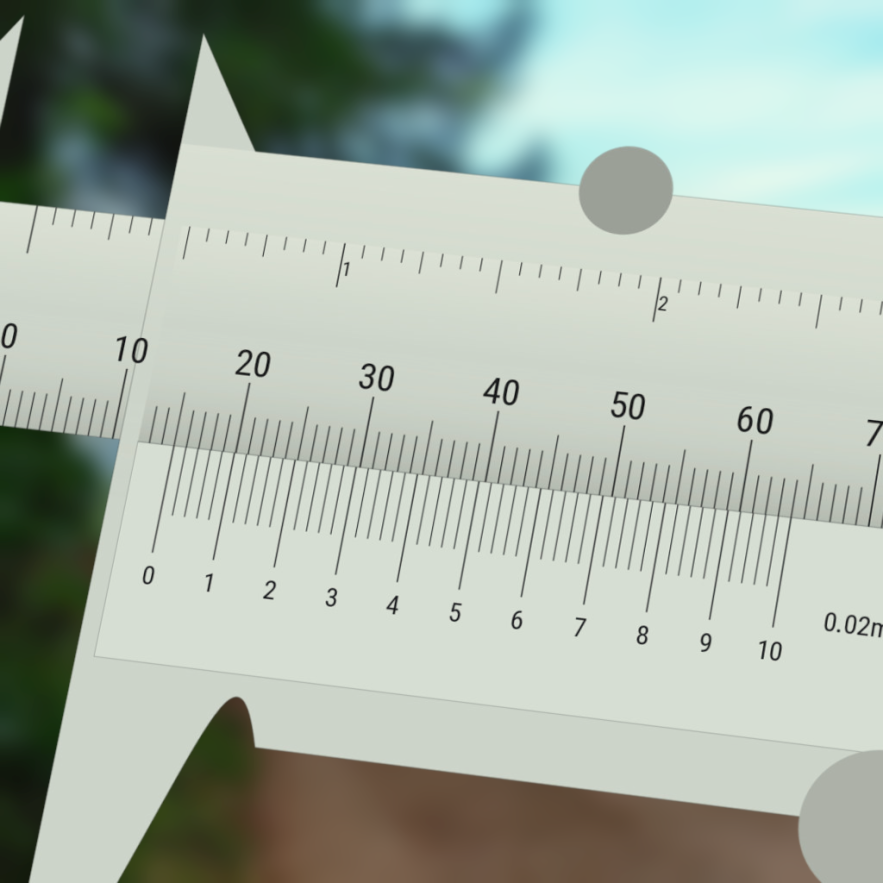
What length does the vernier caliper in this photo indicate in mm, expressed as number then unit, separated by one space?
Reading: 15.0 mm
